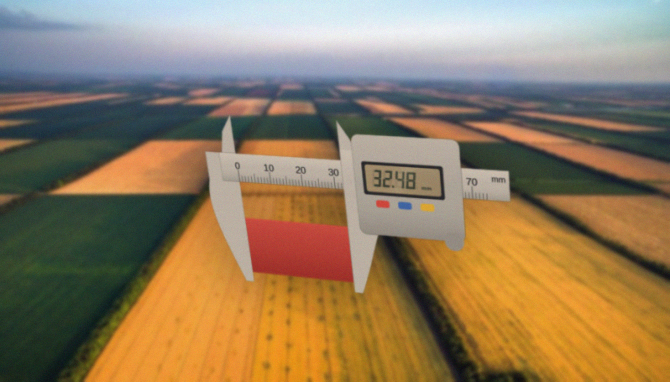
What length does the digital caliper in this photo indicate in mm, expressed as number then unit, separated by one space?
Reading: 32.48 mm
